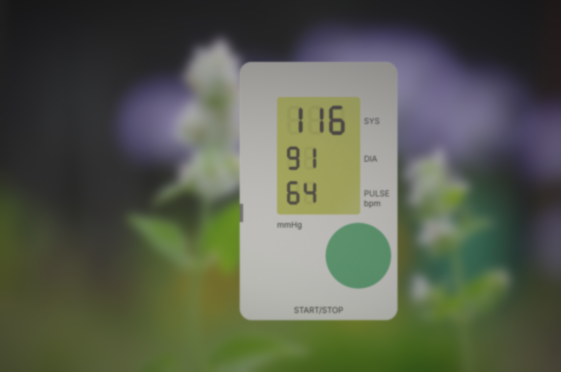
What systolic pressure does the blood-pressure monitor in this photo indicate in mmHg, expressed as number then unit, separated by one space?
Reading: 116 mmHg
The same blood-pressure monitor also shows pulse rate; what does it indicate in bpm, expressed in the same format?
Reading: 64 bpm
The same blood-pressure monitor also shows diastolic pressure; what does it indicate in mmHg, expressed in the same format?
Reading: 91 mmHg
